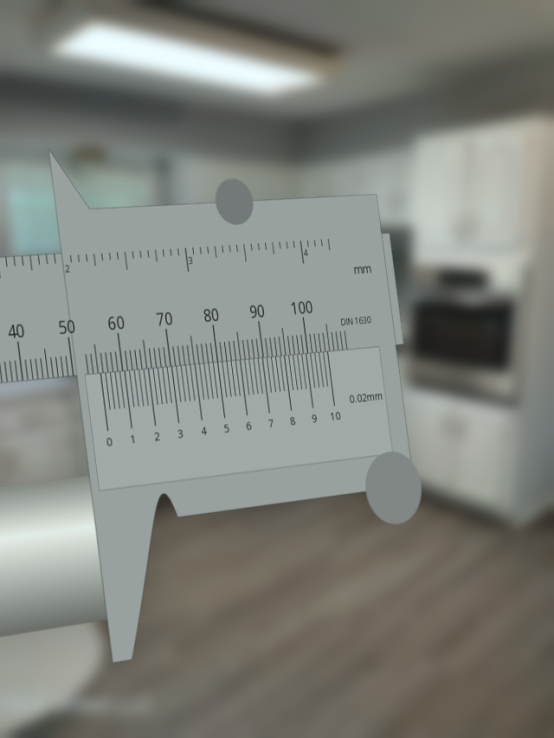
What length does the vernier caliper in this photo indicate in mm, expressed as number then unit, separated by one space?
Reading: 55.5 mm
